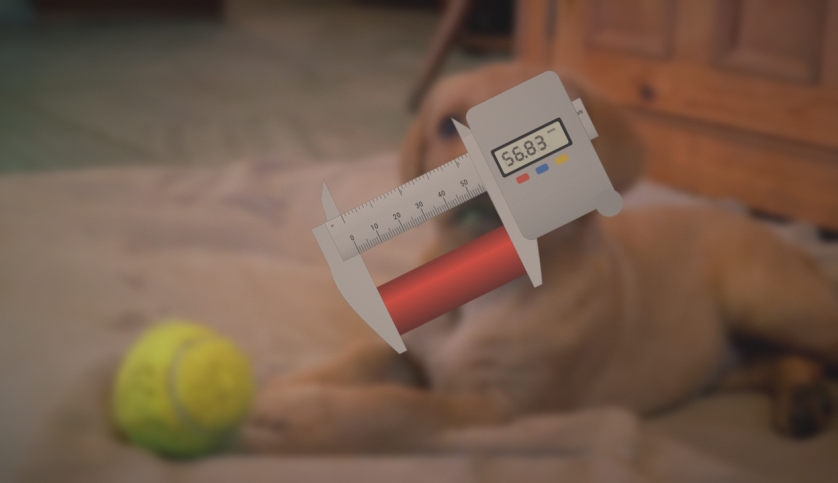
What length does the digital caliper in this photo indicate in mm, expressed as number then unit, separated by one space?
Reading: 56.83 mm
